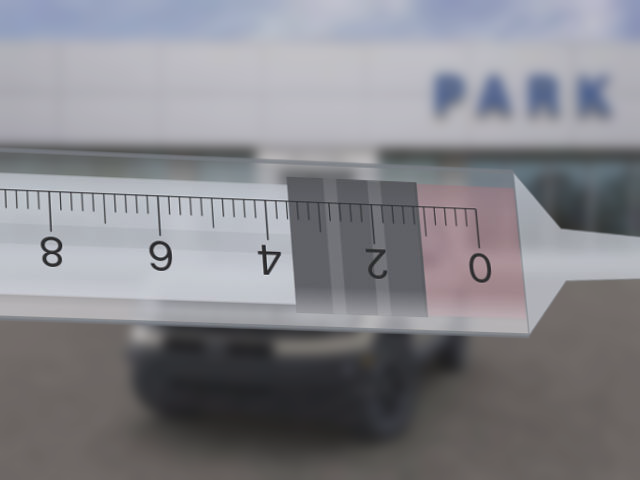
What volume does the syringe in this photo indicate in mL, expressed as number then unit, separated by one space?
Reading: 1.1 mL
